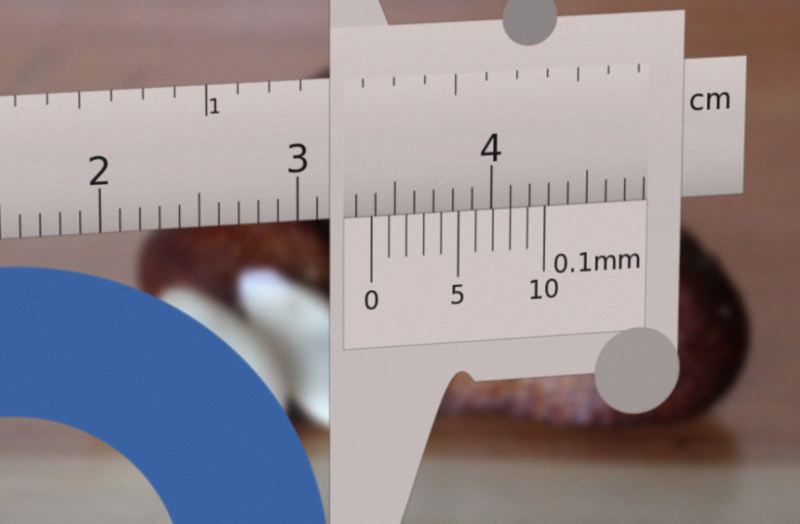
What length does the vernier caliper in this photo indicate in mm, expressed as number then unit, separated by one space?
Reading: 33.8 mm
